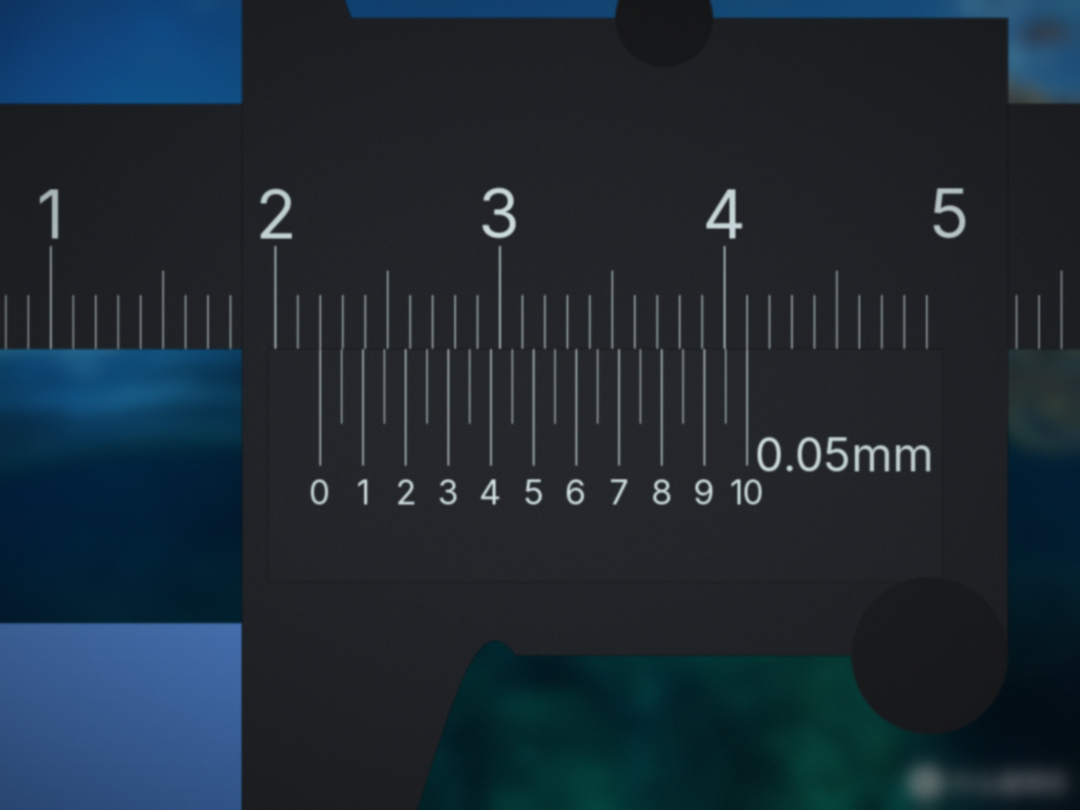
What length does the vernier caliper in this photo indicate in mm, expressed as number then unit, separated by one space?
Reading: 22.0 mm
